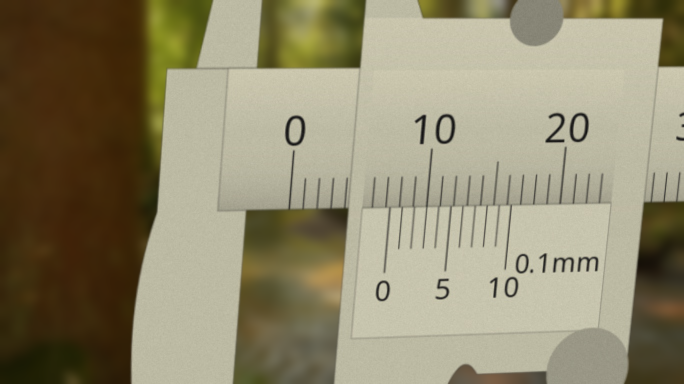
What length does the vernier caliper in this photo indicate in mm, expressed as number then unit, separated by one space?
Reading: 7.3 mm
